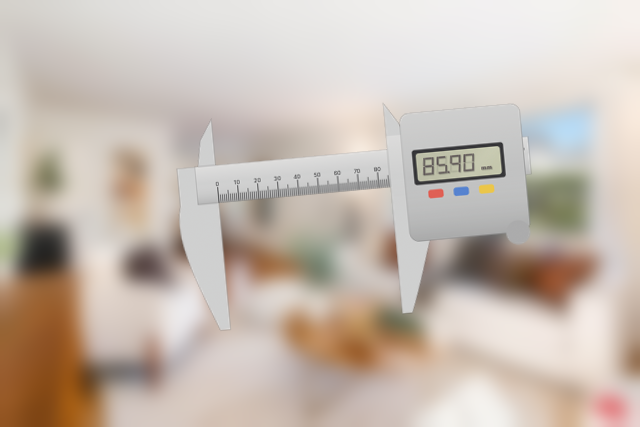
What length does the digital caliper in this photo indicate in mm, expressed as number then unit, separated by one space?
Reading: 85.90 mm
